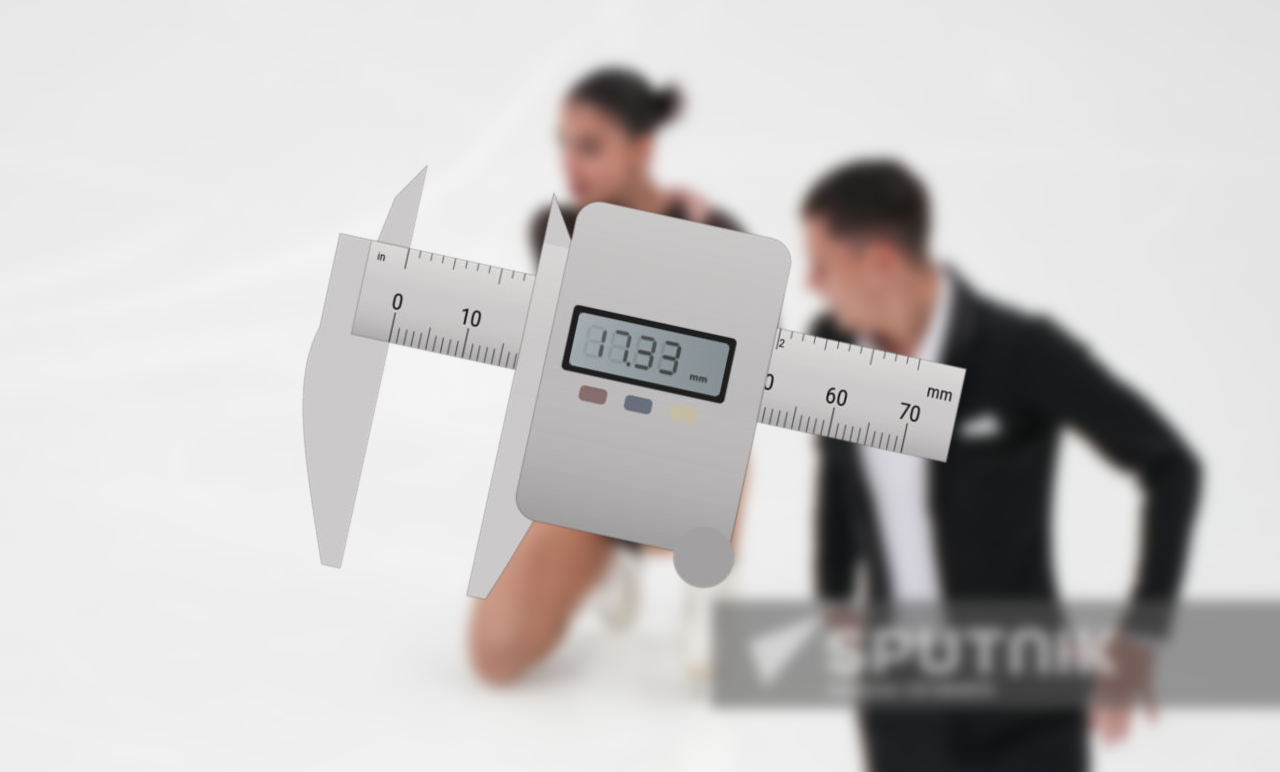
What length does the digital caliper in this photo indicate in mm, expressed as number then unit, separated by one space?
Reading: 17.33 mm
